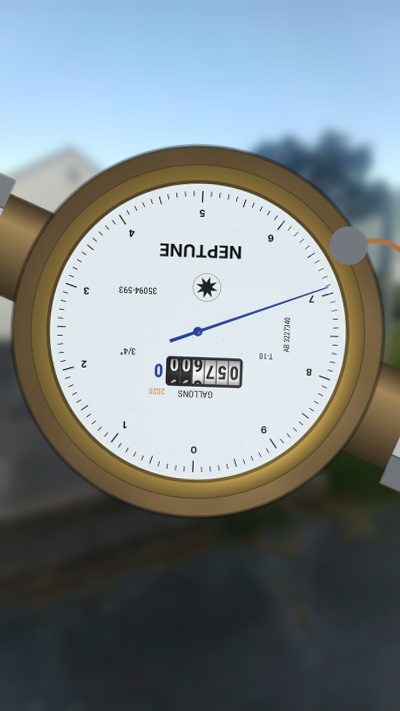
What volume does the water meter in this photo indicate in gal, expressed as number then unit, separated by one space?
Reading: 575996.9 gal
